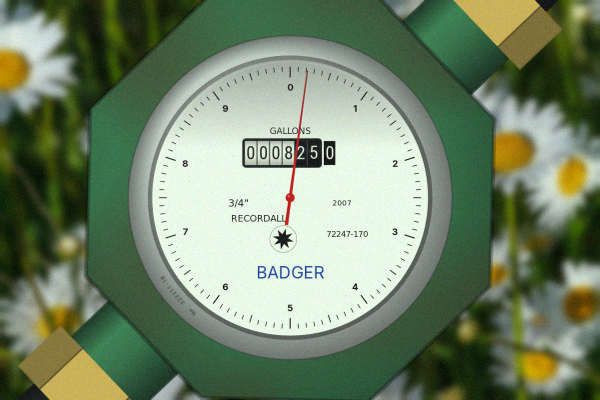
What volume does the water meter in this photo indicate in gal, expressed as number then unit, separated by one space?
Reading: 8250.2 gal
